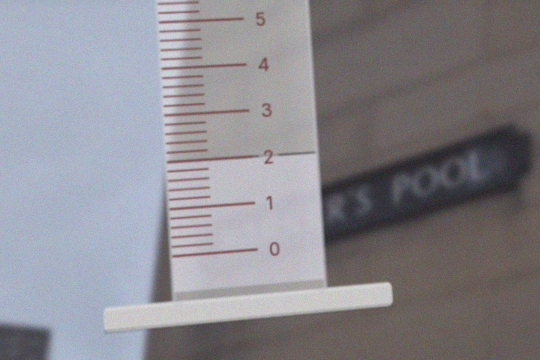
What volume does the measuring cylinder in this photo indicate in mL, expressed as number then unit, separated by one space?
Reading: 2 mL
